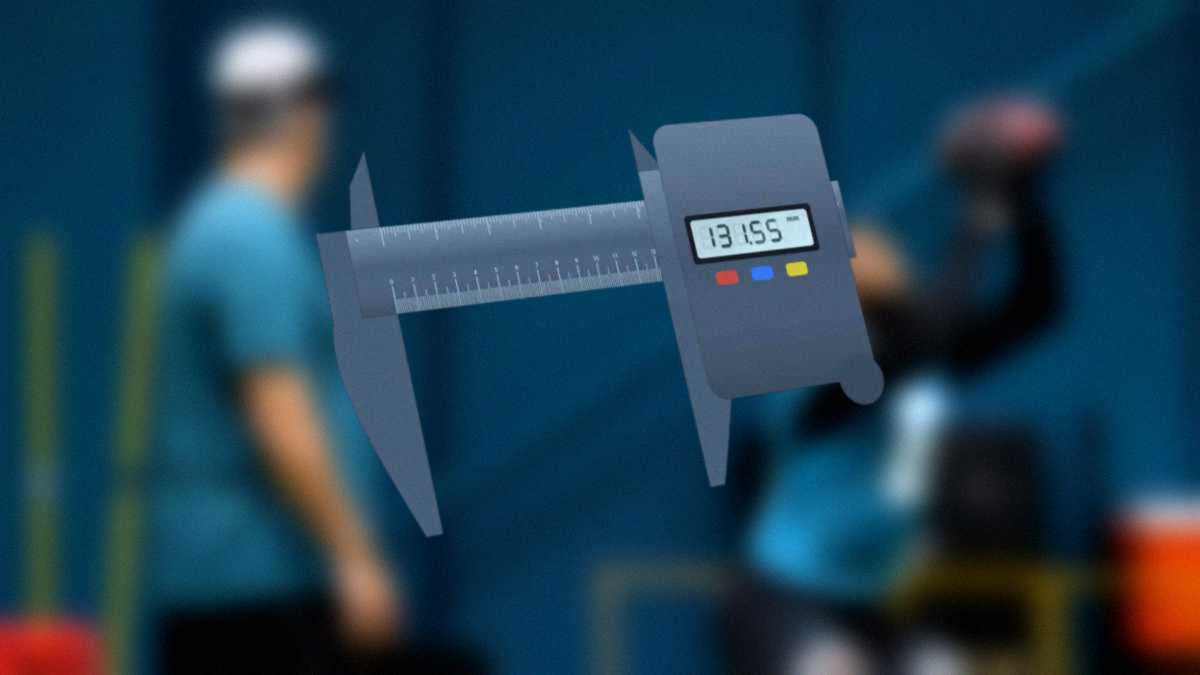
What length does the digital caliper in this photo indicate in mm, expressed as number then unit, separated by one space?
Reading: 131.55 mm
